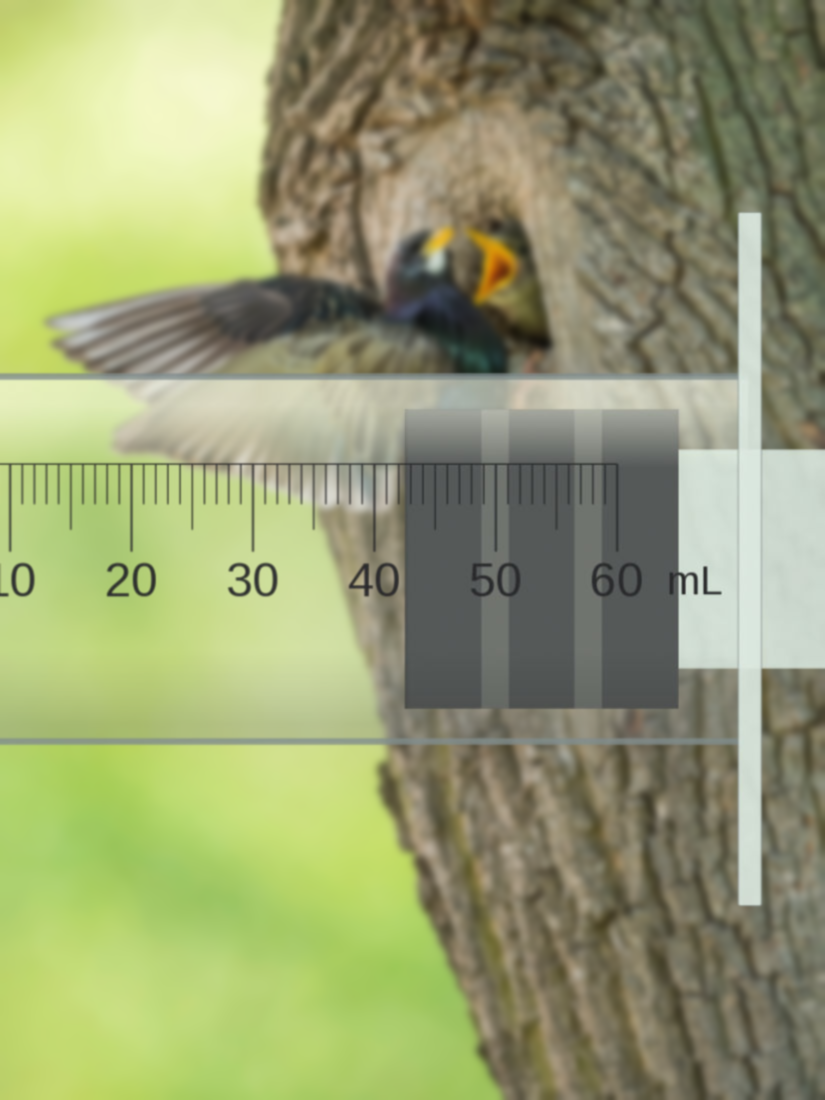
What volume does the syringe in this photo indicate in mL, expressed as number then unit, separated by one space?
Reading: 42.5 mL
